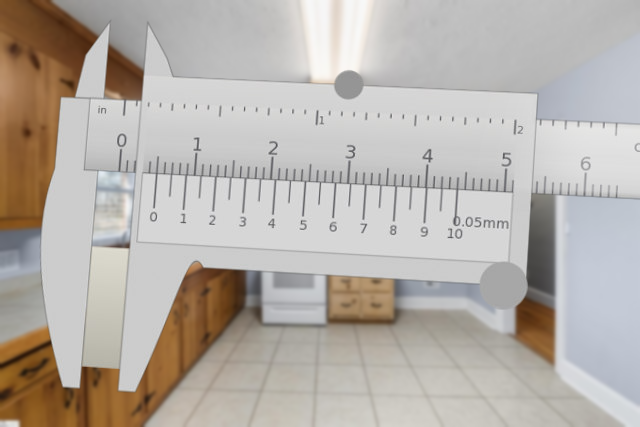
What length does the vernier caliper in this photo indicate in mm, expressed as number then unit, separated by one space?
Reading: 5.0 mm
